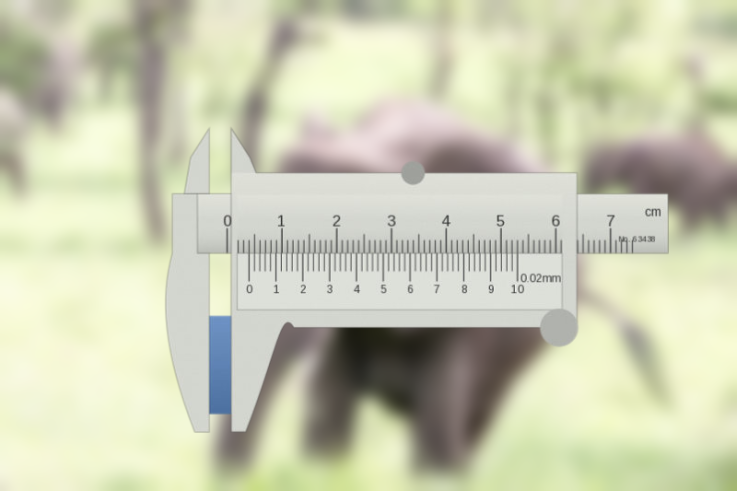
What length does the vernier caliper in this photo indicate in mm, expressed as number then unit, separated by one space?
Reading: 4.0 mm
